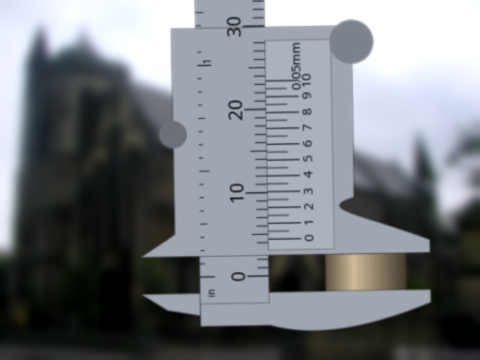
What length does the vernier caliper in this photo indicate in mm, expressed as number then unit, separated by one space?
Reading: 4.4 mm
